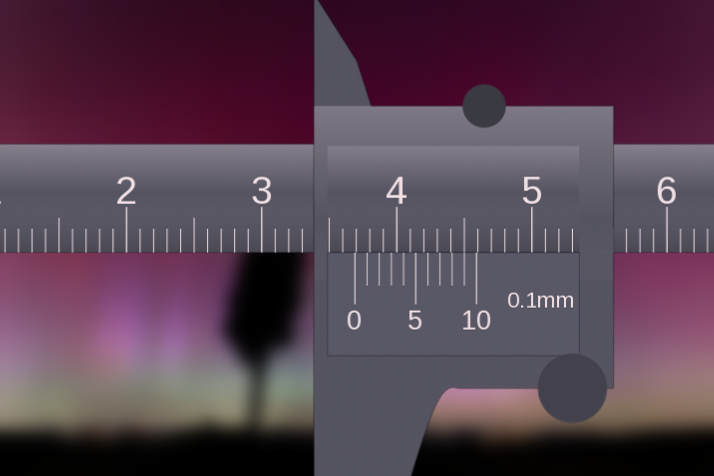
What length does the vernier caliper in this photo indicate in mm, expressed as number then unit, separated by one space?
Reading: 36.9 mm
